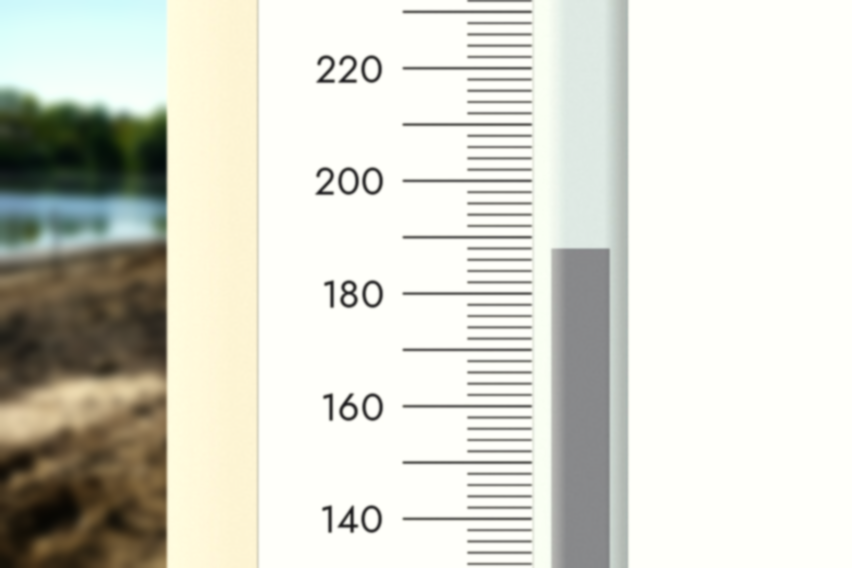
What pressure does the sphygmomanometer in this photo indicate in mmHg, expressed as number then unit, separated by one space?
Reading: 188 mmHg
